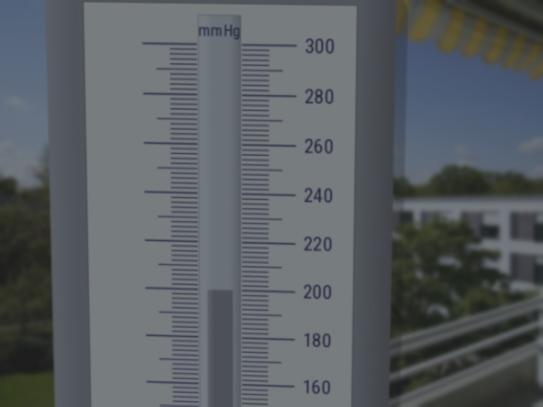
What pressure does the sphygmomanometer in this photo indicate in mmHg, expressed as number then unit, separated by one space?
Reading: 200 mmHg
